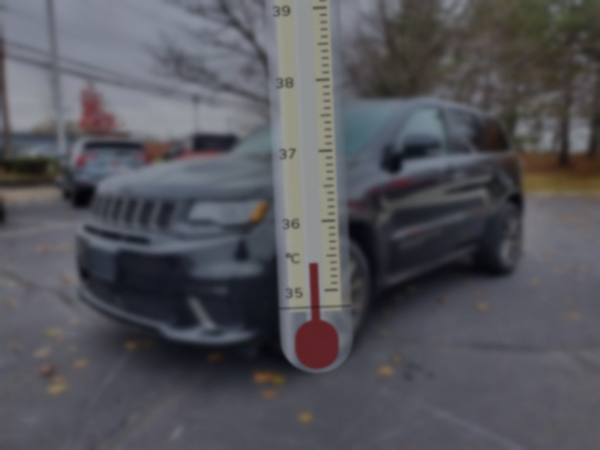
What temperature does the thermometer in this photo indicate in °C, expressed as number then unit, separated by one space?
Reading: 35.4 °C
